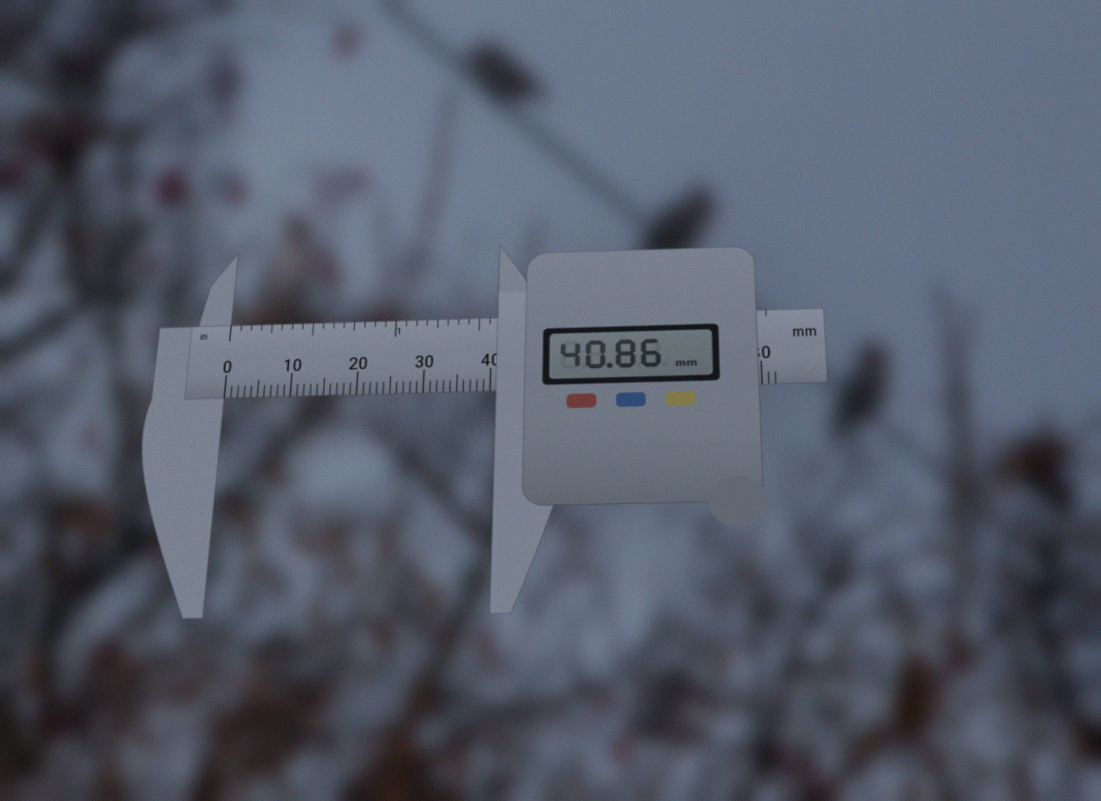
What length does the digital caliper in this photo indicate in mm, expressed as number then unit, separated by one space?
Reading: 40.86 mm
